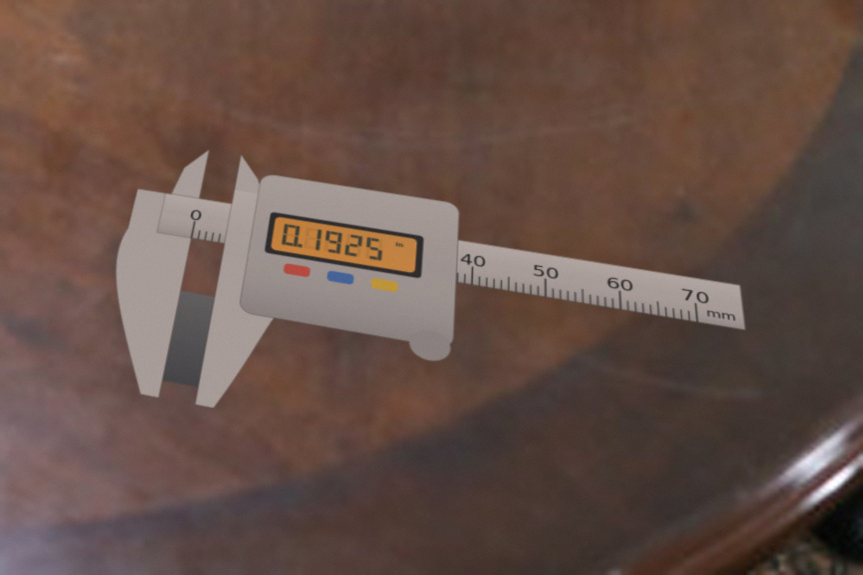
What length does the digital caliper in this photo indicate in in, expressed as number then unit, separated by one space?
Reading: 0.1925 in
